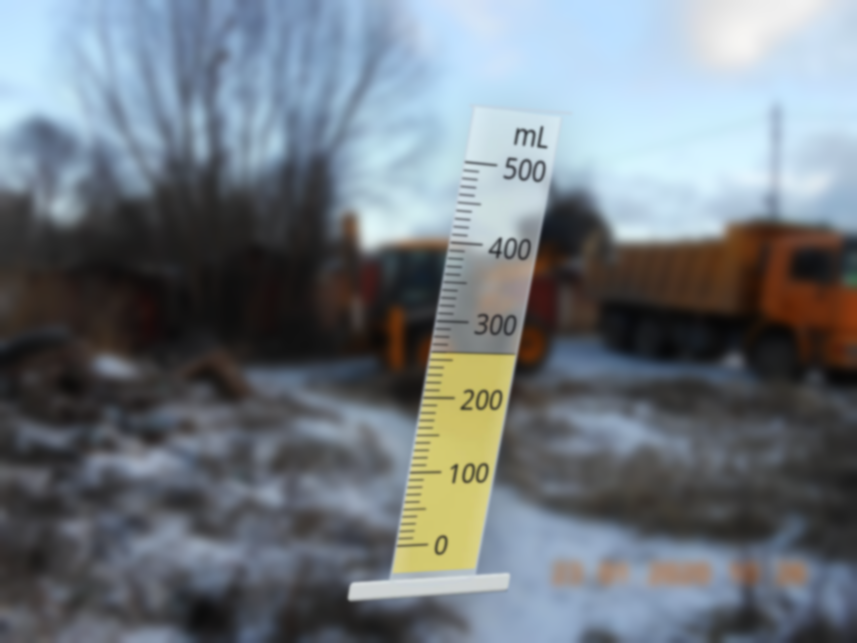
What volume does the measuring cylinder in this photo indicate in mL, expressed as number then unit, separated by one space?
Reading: 260 mL
